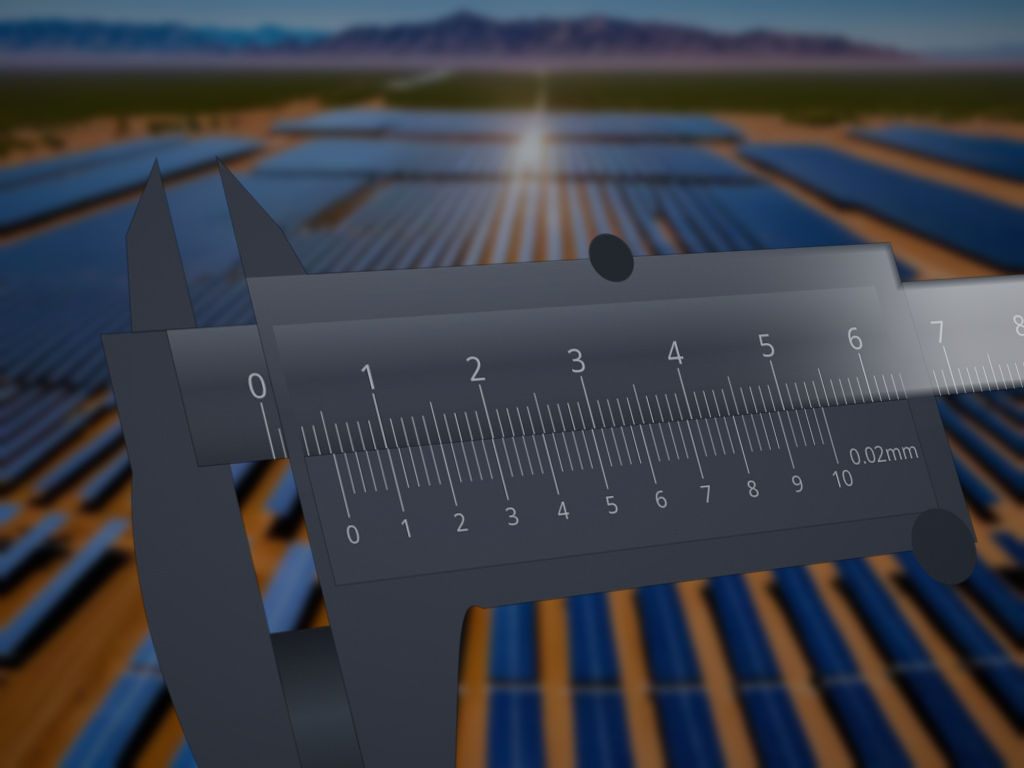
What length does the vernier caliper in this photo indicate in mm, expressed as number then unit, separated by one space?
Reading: 5.2 mm
